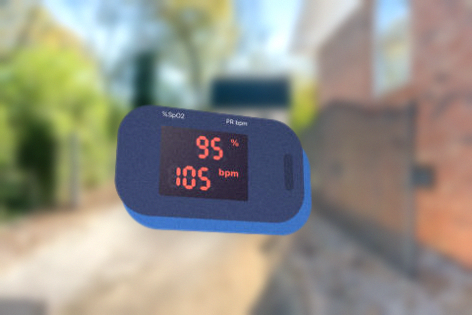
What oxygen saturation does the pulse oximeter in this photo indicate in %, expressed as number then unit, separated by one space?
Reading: 95 %
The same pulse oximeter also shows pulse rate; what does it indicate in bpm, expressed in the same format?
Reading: 105 bpm
